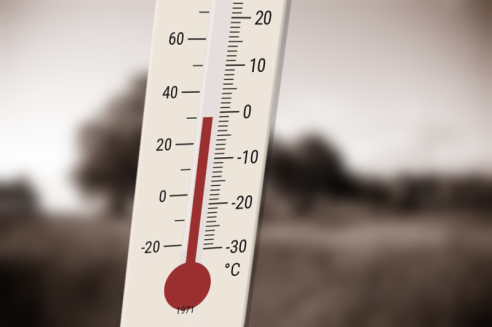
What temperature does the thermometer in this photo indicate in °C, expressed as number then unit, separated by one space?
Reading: -1 °C
